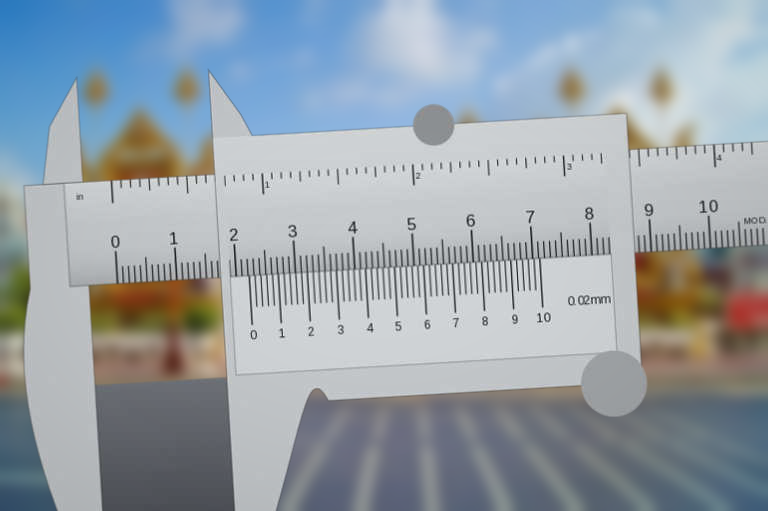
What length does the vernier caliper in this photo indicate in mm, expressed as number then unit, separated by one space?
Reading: 22.2 mm
